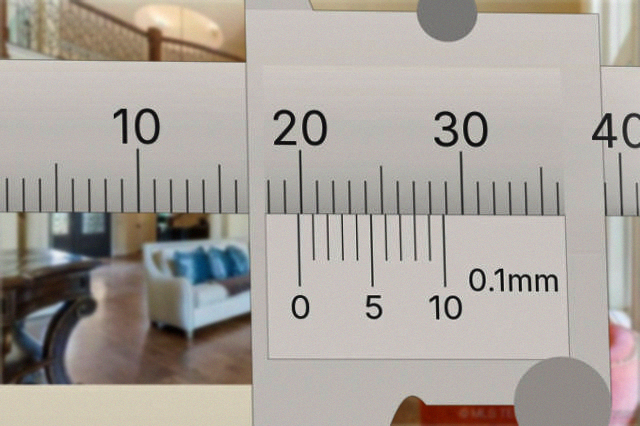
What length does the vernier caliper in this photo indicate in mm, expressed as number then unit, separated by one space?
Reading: 19.8 mm
